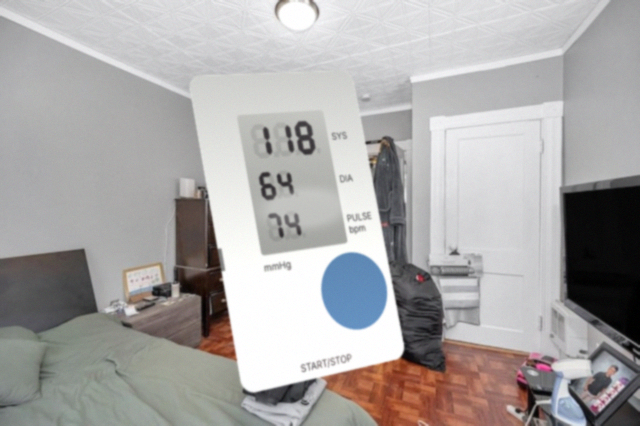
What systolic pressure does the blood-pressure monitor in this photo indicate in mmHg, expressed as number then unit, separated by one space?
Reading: 118 mmHg
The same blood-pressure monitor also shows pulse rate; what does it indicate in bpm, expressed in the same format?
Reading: 74 bpm
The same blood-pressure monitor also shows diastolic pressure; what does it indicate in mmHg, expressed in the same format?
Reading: 64 mmHg
